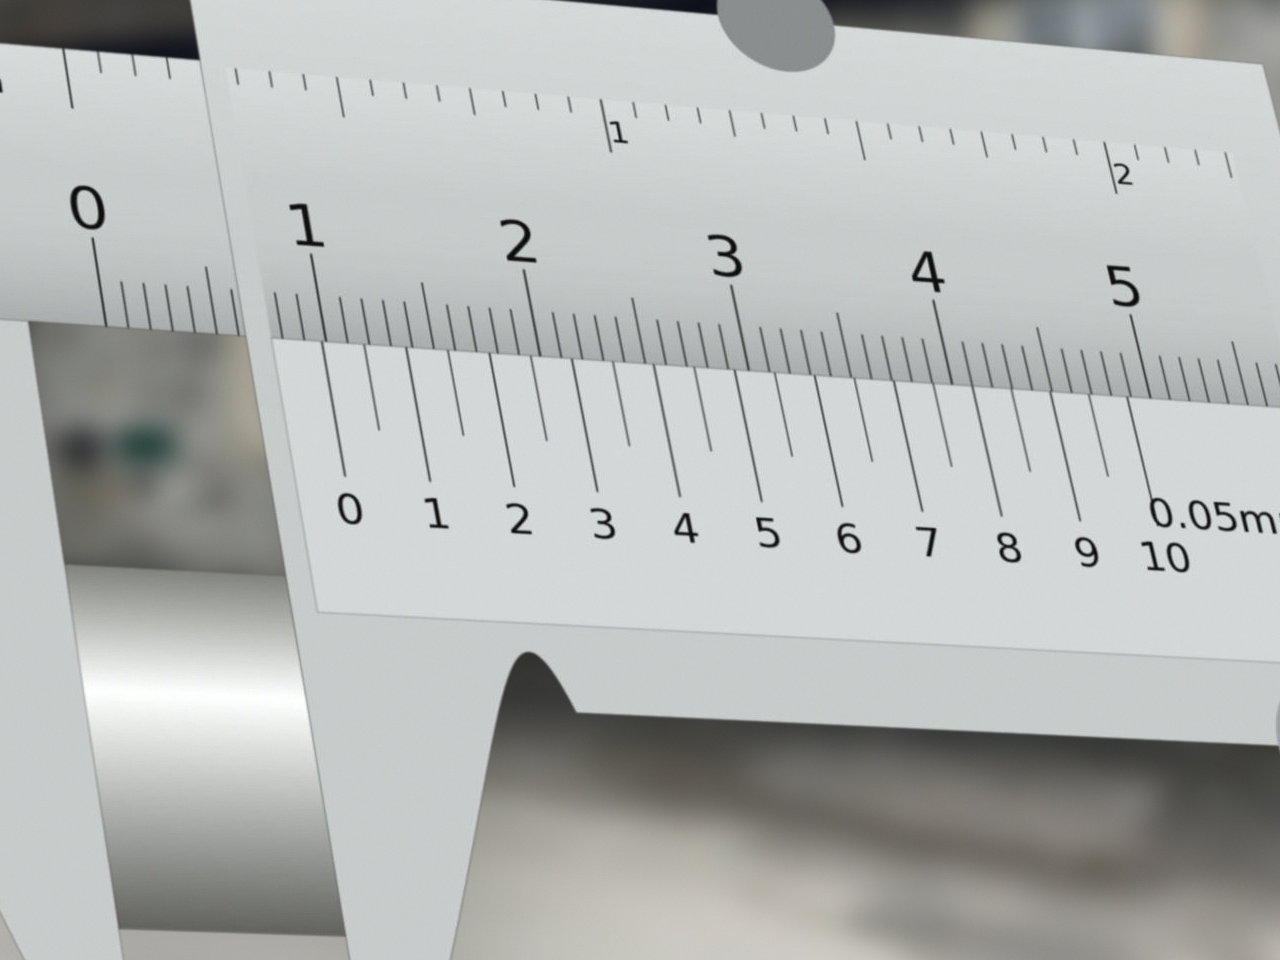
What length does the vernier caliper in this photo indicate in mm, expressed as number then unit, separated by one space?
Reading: 9.8 mm
